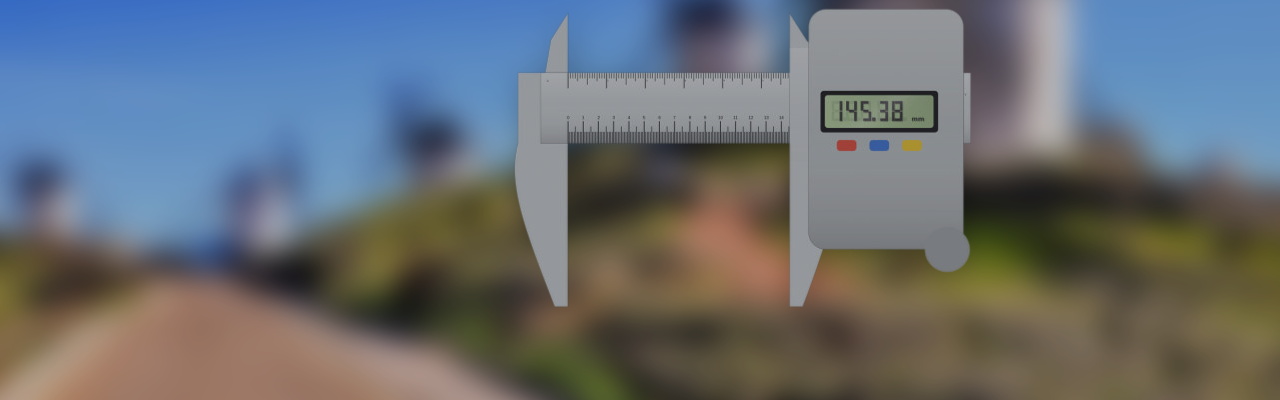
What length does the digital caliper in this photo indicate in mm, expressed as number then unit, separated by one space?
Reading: 145.38 mm
